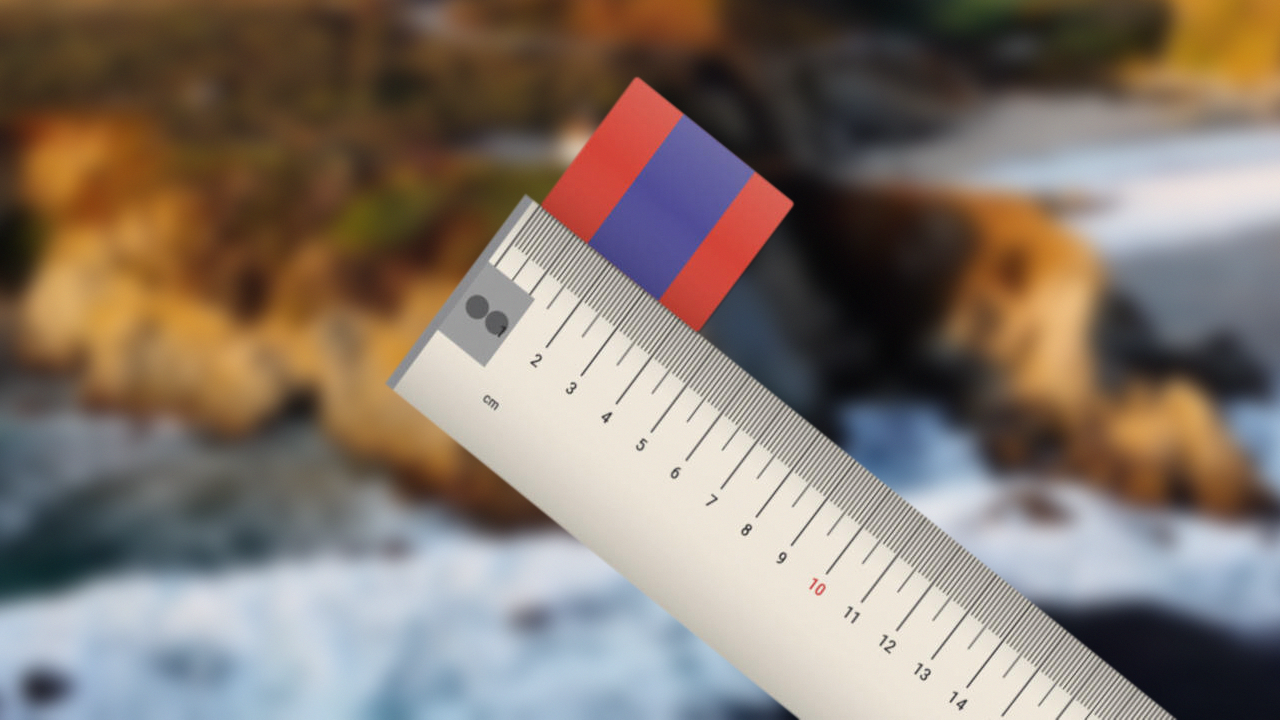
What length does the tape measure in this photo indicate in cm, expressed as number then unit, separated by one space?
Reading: 4.5 cm
